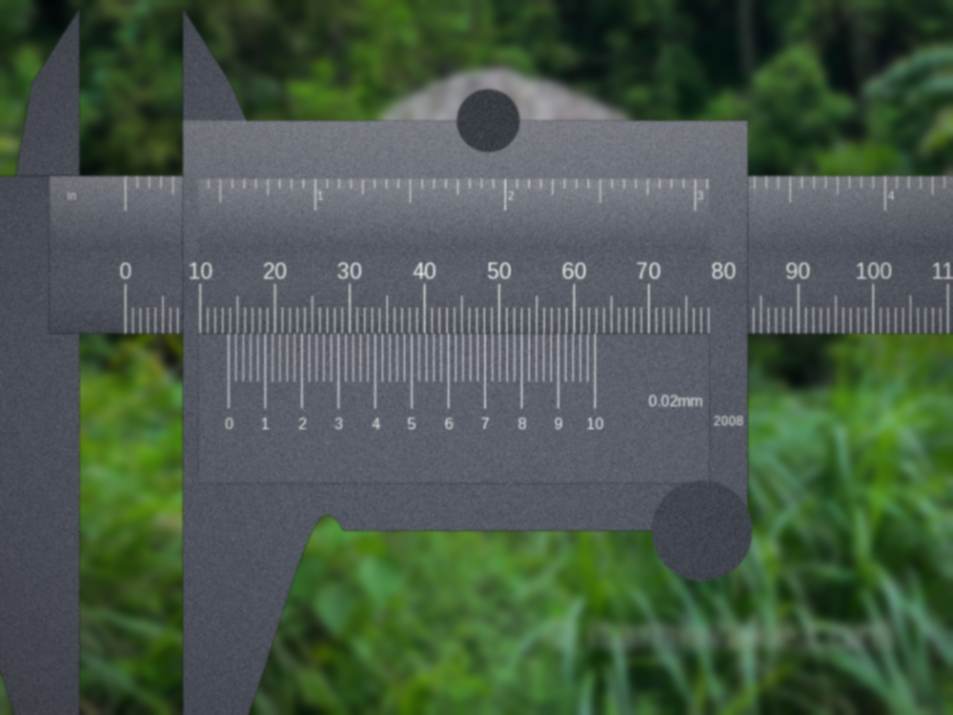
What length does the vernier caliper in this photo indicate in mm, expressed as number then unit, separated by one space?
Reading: 13.8 mm
